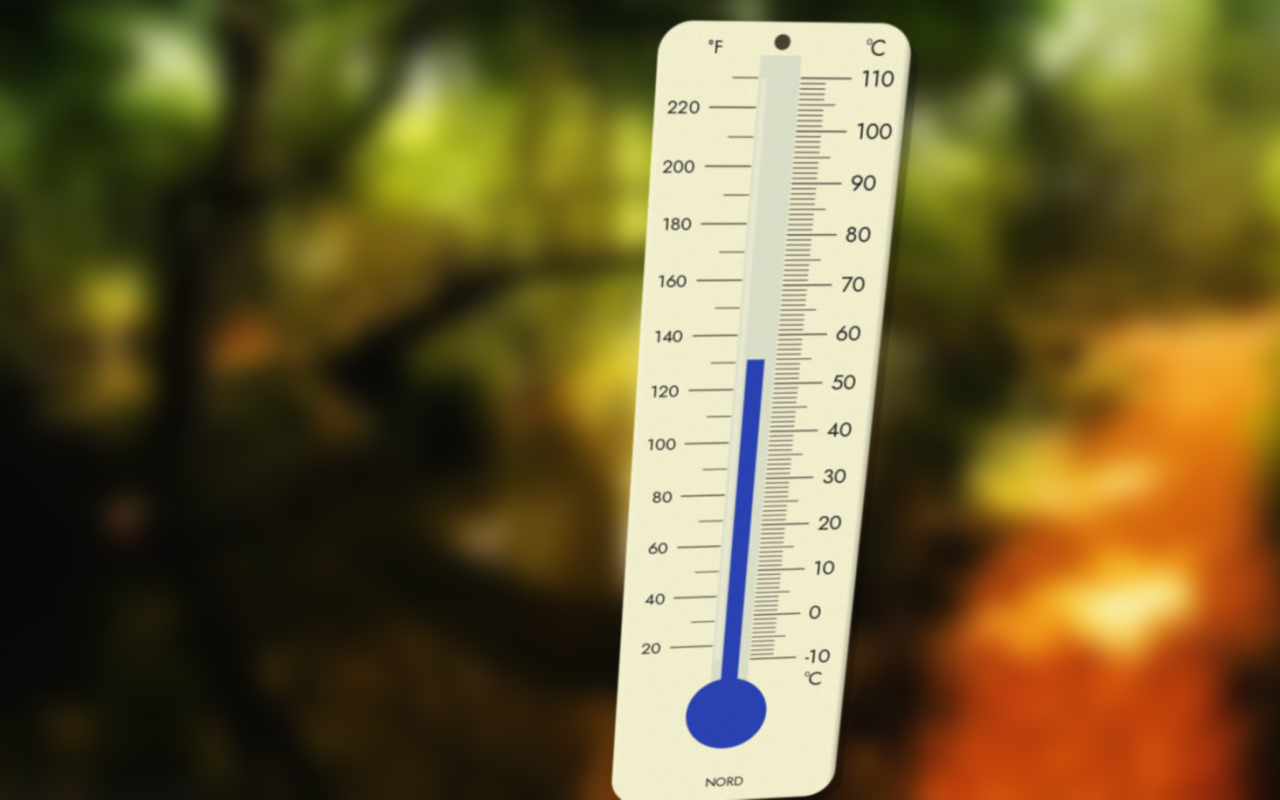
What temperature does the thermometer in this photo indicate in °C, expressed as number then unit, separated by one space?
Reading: 55 °C
